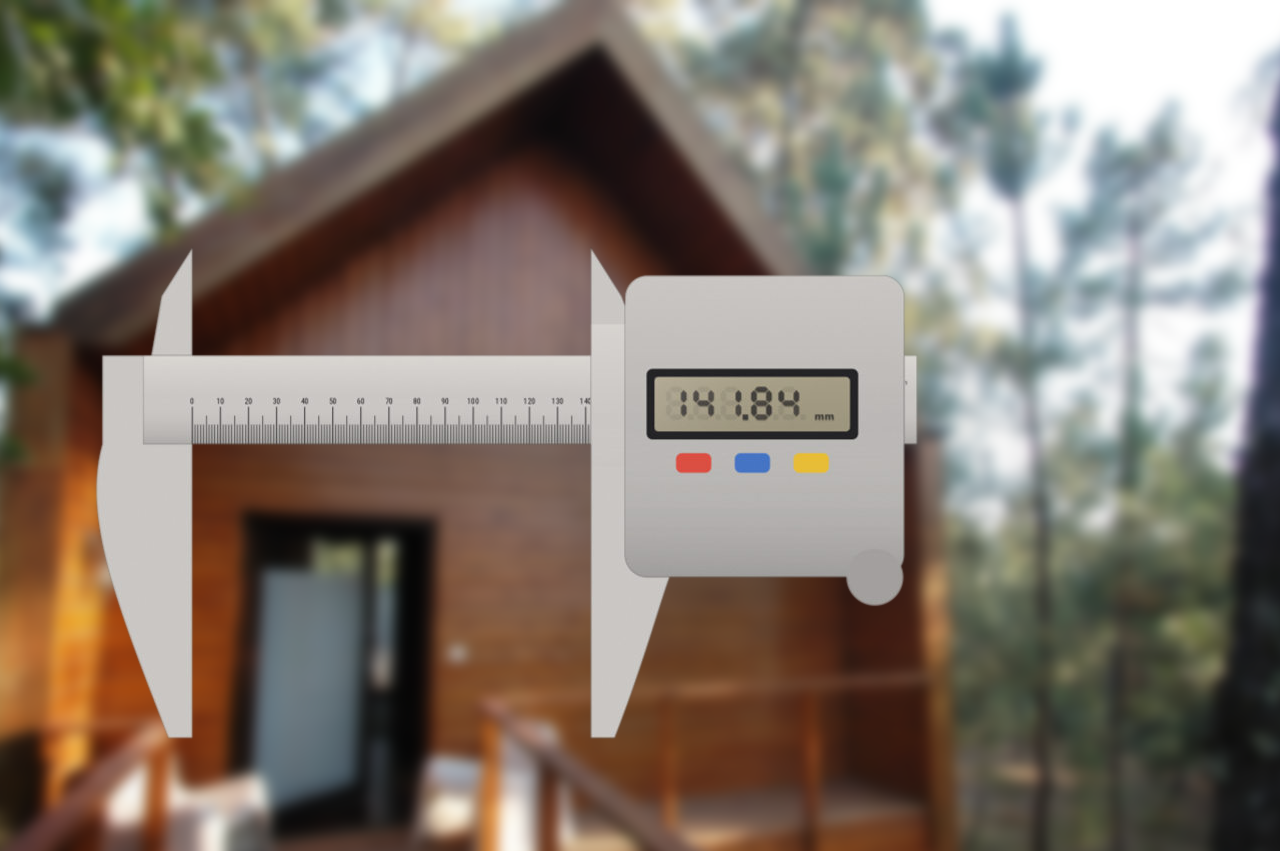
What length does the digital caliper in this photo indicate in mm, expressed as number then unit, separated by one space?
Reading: 141.84 mm
